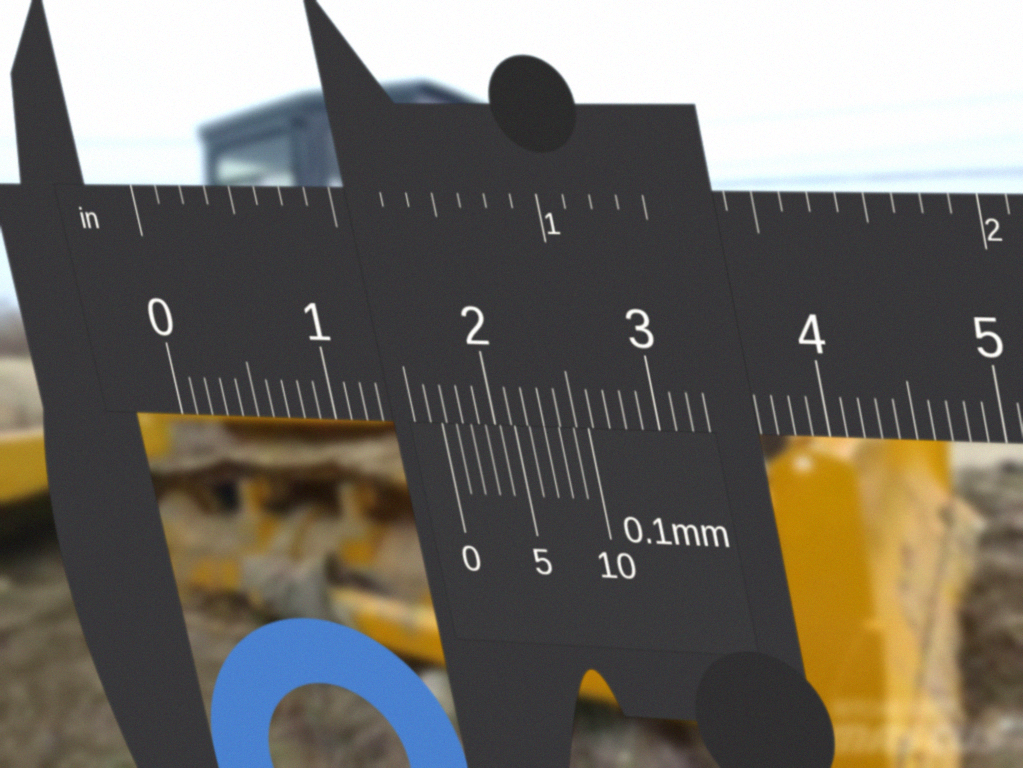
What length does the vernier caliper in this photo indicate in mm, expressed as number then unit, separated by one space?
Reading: 16.7 mm
